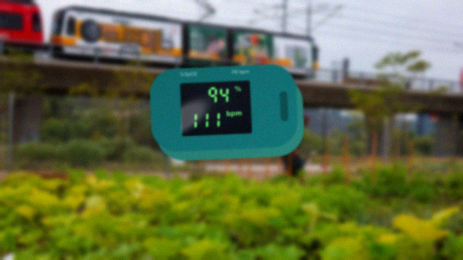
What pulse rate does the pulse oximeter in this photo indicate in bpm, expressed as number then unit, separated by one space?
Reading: 111 bpm
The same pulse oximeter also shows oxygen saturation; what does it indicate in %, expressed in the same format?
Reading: 94 %
